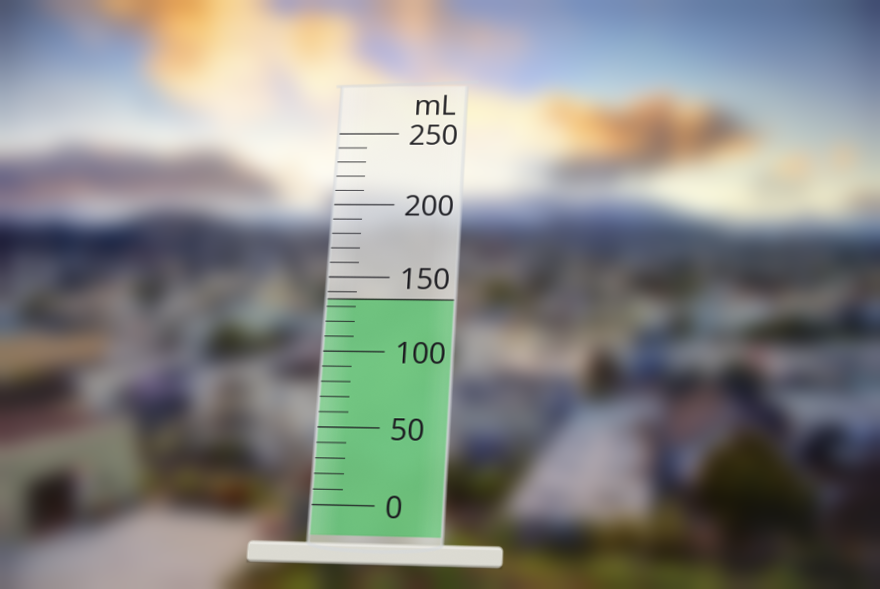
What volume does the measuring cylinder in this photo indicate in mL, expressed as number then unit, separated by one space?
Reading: 135 mL
